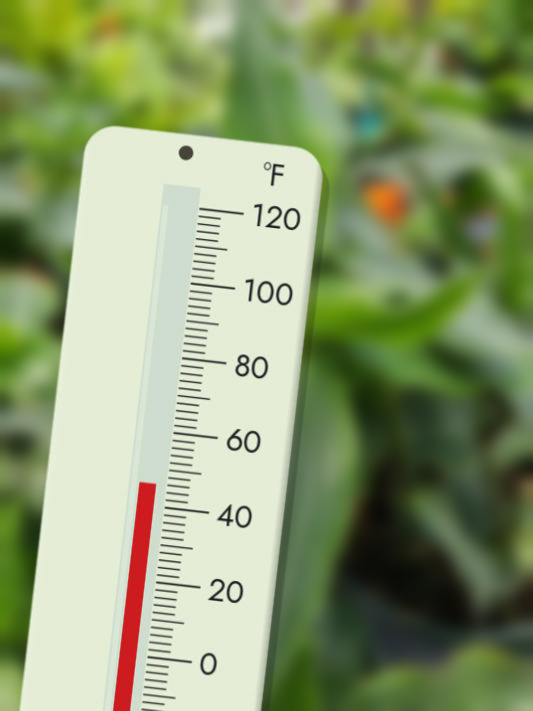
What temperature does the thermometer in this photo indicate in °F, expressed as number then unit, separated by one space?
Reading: 46 °F
